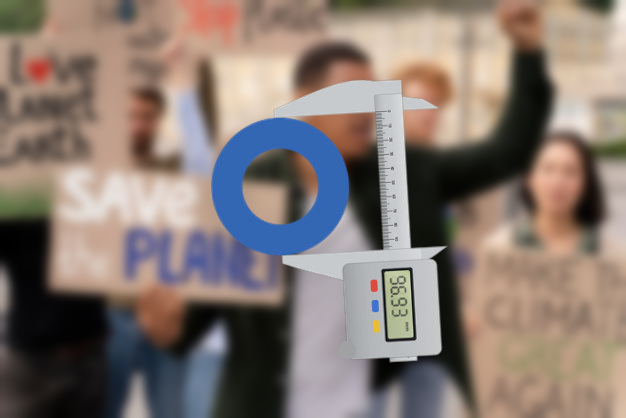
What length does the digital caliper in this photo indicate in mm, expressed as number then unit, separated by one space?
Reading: 96.93 mm
